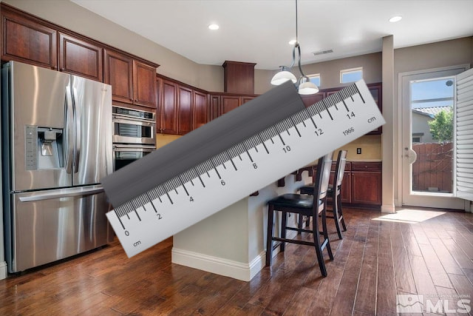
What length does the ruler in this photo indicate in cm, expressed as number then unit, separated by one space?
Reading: 12 cm
